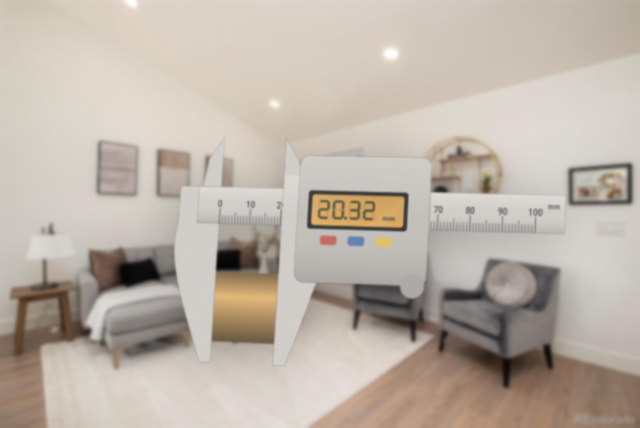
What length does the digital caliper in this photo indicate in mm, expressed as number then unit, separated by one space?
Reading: 20.32 mm
